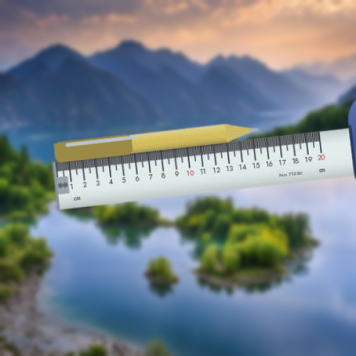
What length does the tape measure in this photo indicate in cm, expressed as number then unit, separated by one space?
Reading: 15.5 cm
